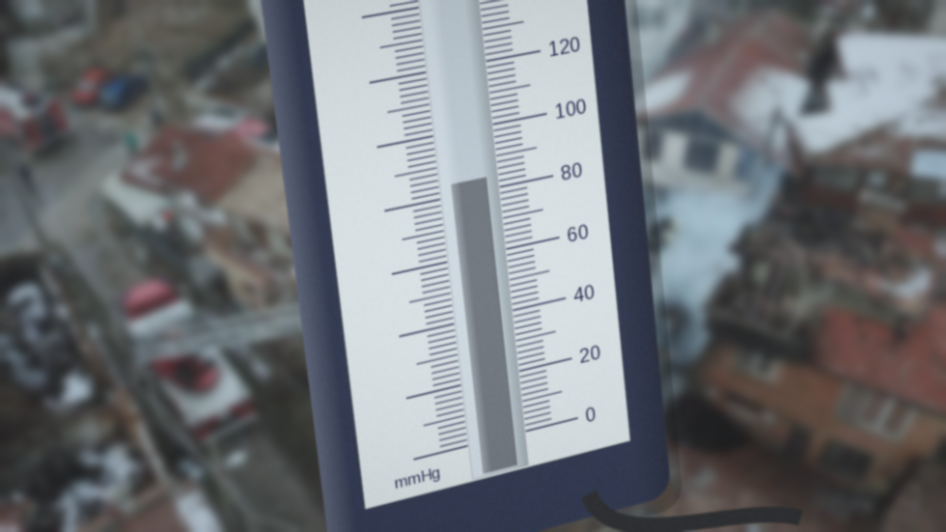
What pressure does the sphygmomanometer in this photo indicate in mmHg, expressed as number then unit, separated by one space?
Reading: 84 mmHg
